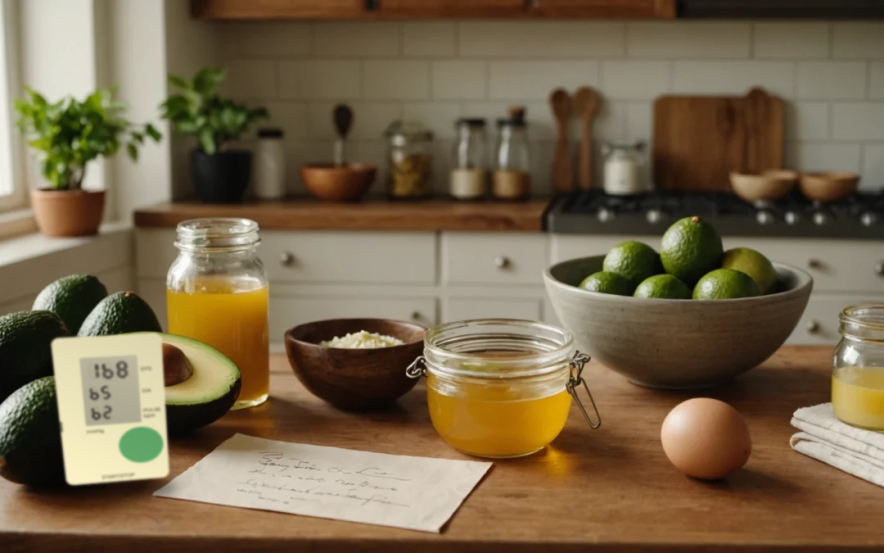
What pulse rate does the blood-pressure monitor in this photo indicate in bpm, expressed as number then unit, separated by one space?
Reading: 62 bpm
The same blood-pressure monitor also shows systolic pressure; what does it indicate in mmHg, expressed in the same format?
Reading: 168 mmHg
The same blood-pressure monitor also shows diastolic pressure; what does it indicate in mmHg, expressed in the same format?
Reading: 65 mmHg
